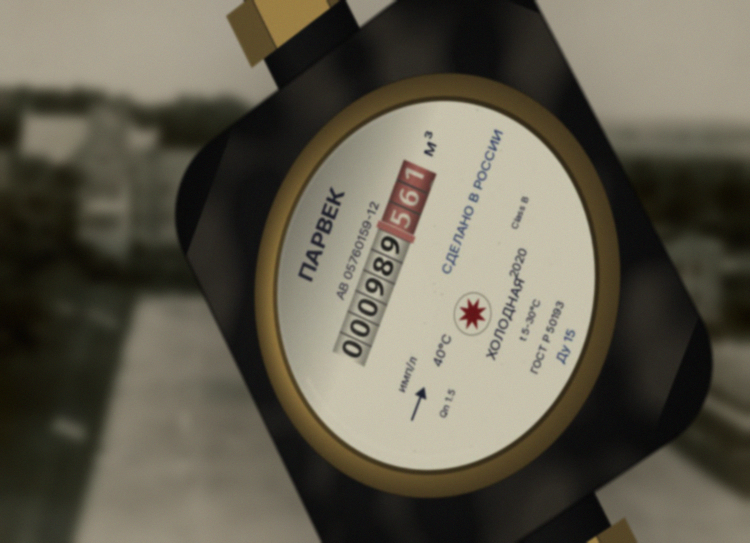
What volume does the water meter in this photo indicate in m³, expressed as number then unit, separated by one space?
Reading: 989.561 m³
